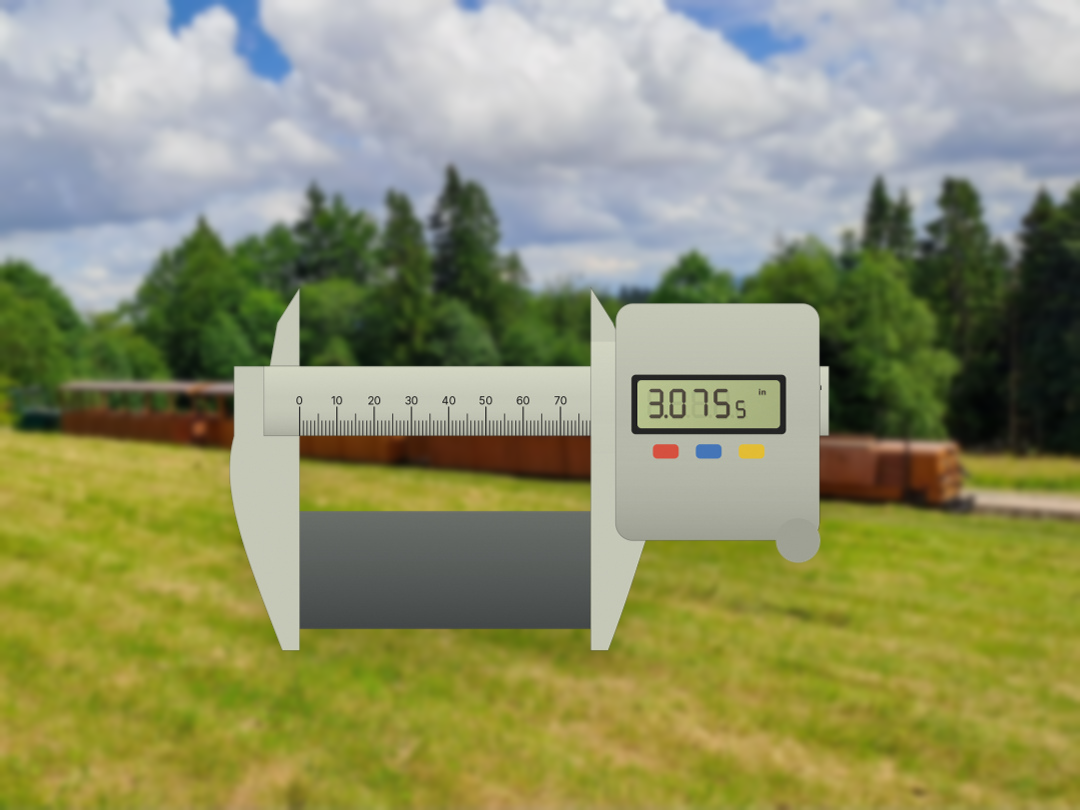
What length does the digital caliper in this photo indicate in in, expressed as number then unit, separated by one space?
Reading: 3.0755 in
